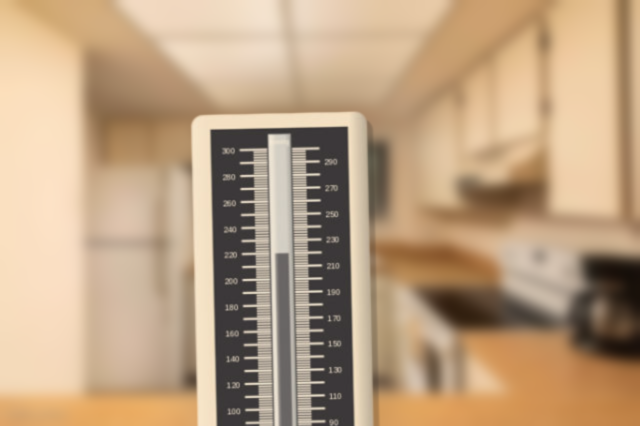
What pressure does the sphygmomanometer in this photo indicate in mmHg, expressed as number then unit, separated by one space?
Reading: 220 mmHg
